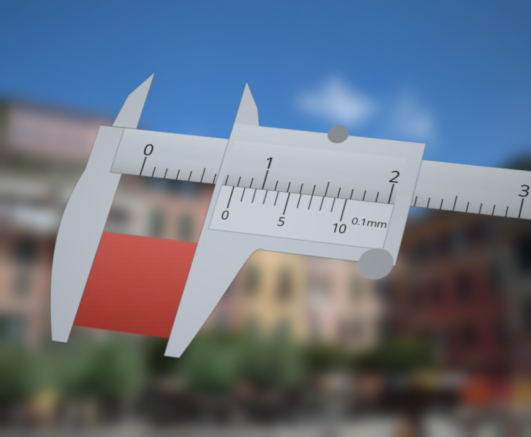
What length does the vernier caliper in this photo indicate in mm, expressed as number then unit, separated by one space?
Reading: 7.7 mm
